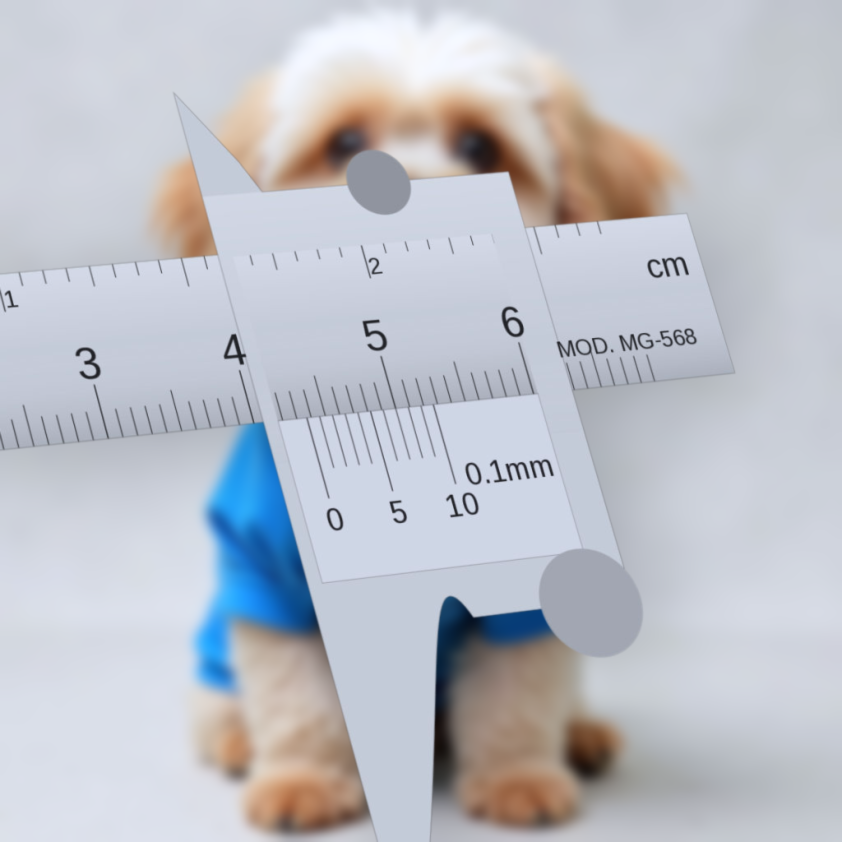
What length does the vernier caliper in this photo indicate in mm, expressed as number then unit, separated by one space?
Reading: 43.7 mm
